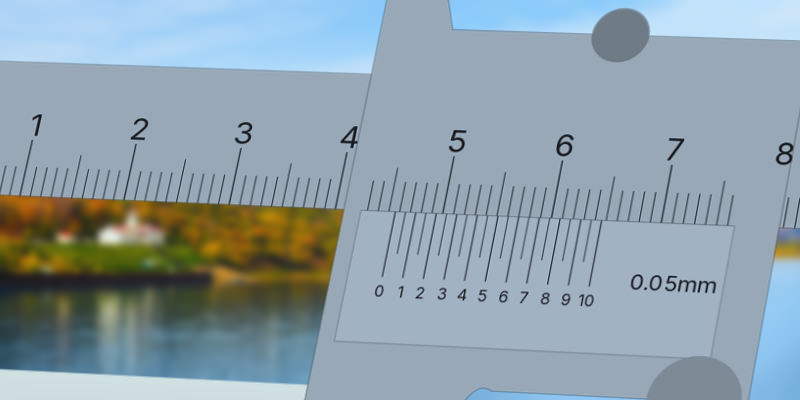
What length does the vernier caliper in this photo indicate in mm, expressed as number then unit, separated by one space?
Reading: 45.6 mm
